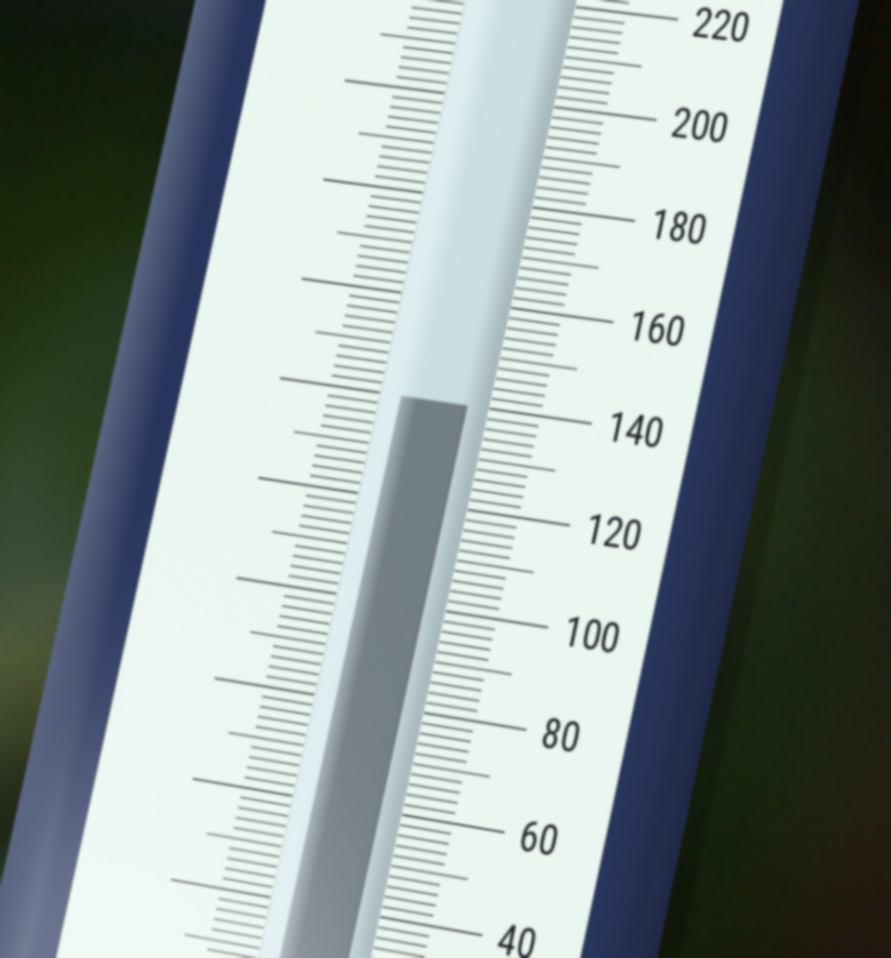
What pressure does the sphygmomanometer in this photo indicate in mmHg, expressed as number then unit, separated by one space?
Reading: 140 mmHg
